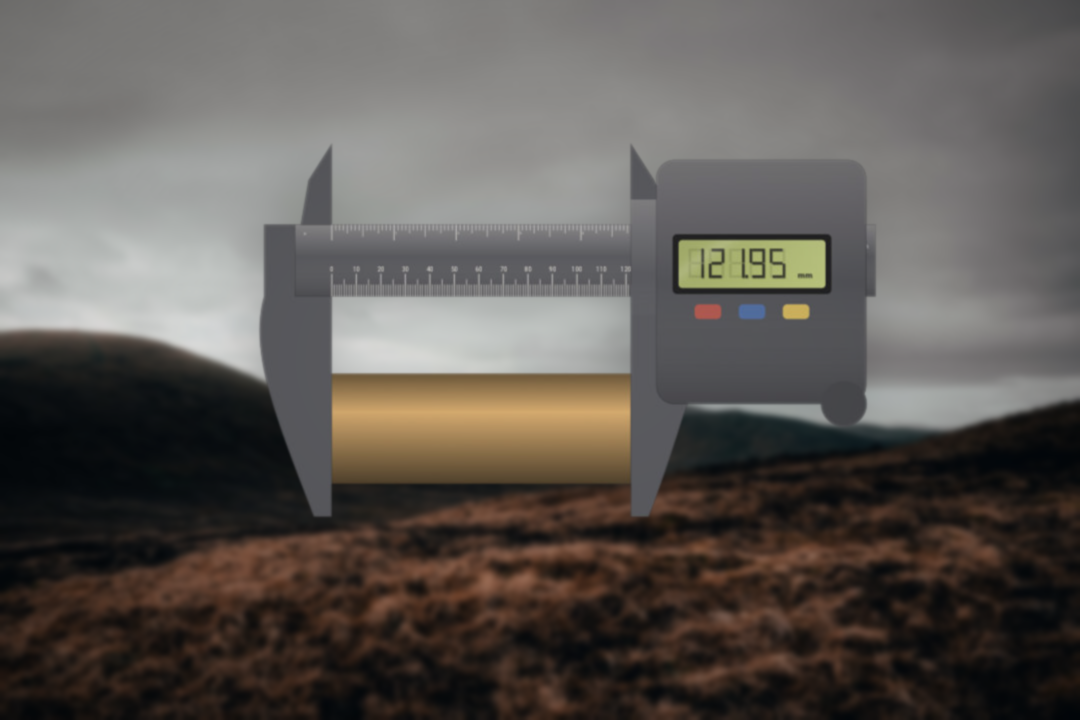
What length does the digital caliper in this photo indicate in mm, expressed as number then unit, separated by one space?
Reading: 121.95 mm
